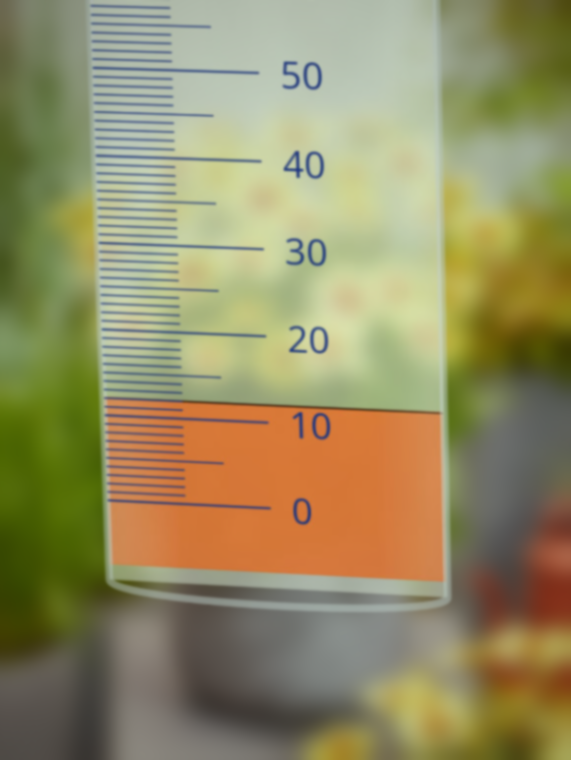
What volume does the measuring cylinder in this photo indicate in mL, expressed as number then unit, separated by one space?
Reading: 12 mL
